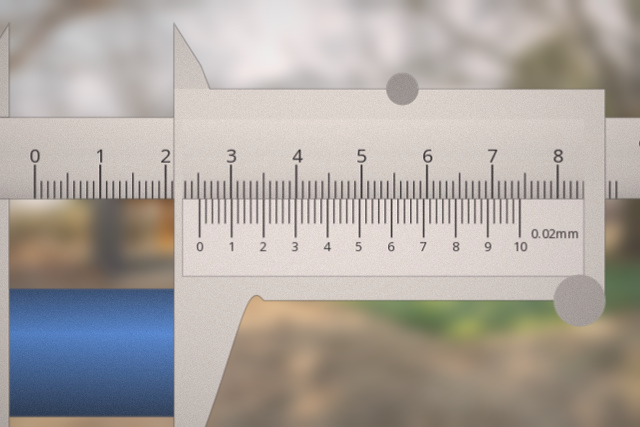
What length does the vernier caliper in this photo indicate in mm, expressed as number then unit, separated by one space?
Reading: 25.2 mm
